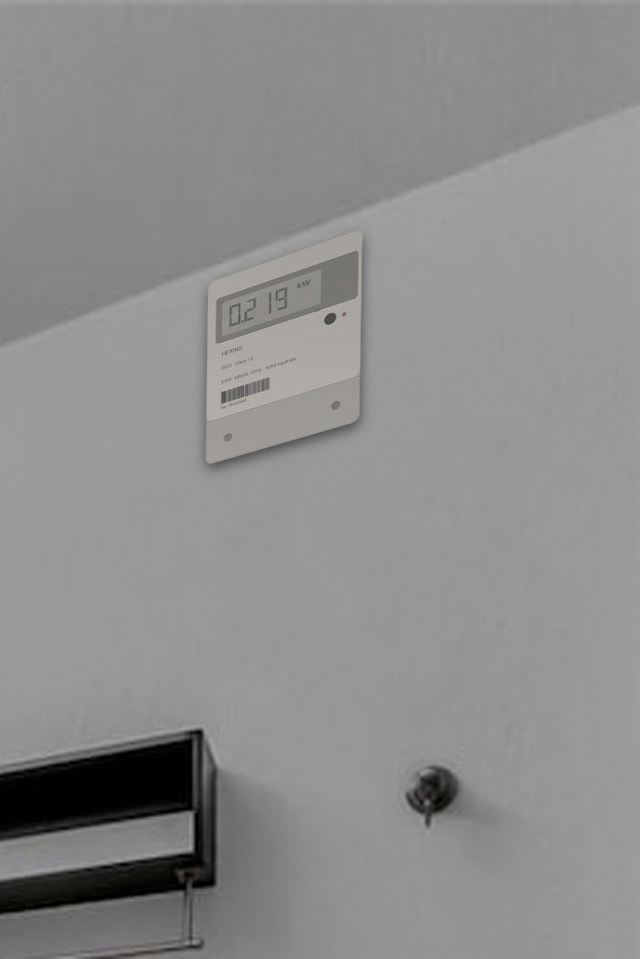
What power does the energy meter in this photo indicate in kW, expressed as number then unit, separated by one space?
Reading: 0.219 kW
